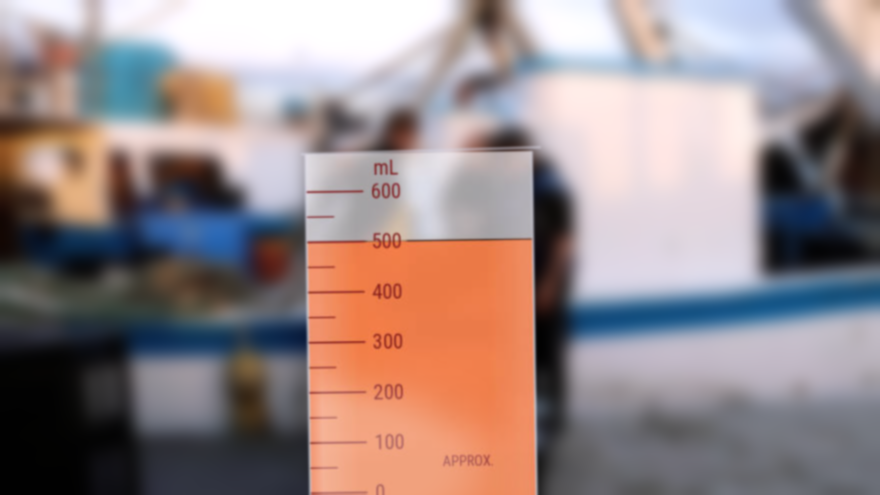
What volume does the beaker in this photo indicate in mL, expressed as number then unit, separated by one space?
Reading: 500 mL
